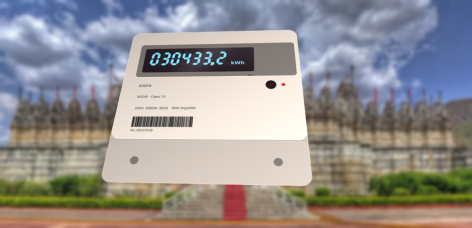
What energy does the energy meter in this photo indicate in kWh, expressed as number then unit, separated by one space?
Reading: 30433.2 kWh
